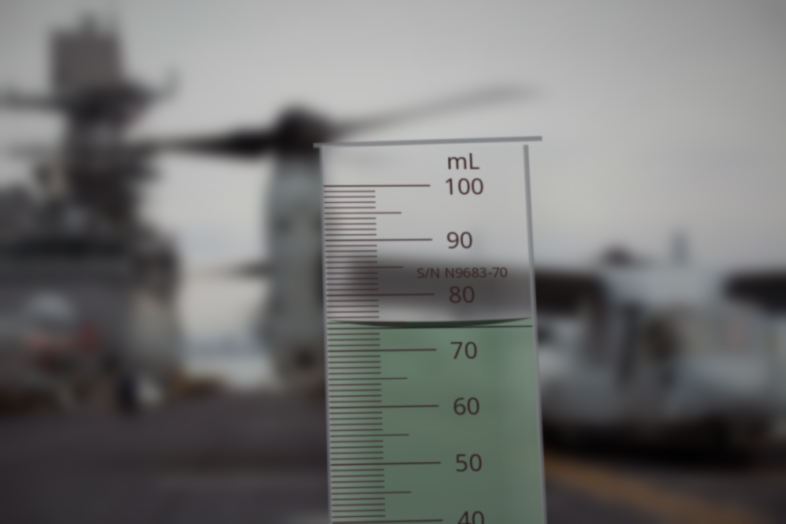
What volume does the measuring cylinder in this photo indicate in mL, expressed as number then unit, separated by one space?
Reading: 74 mL
